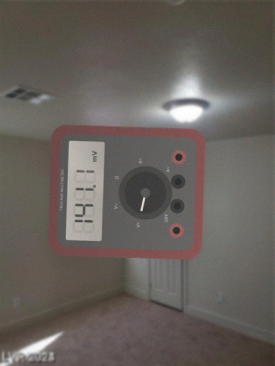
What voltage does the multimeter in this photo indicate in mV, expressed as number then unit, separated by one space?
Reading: 141.1 mV
